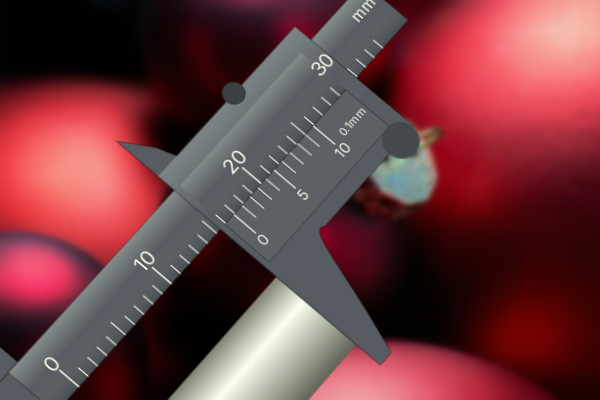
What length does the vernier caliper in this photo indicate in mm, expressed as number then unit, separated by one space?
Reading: 16.9 mm
